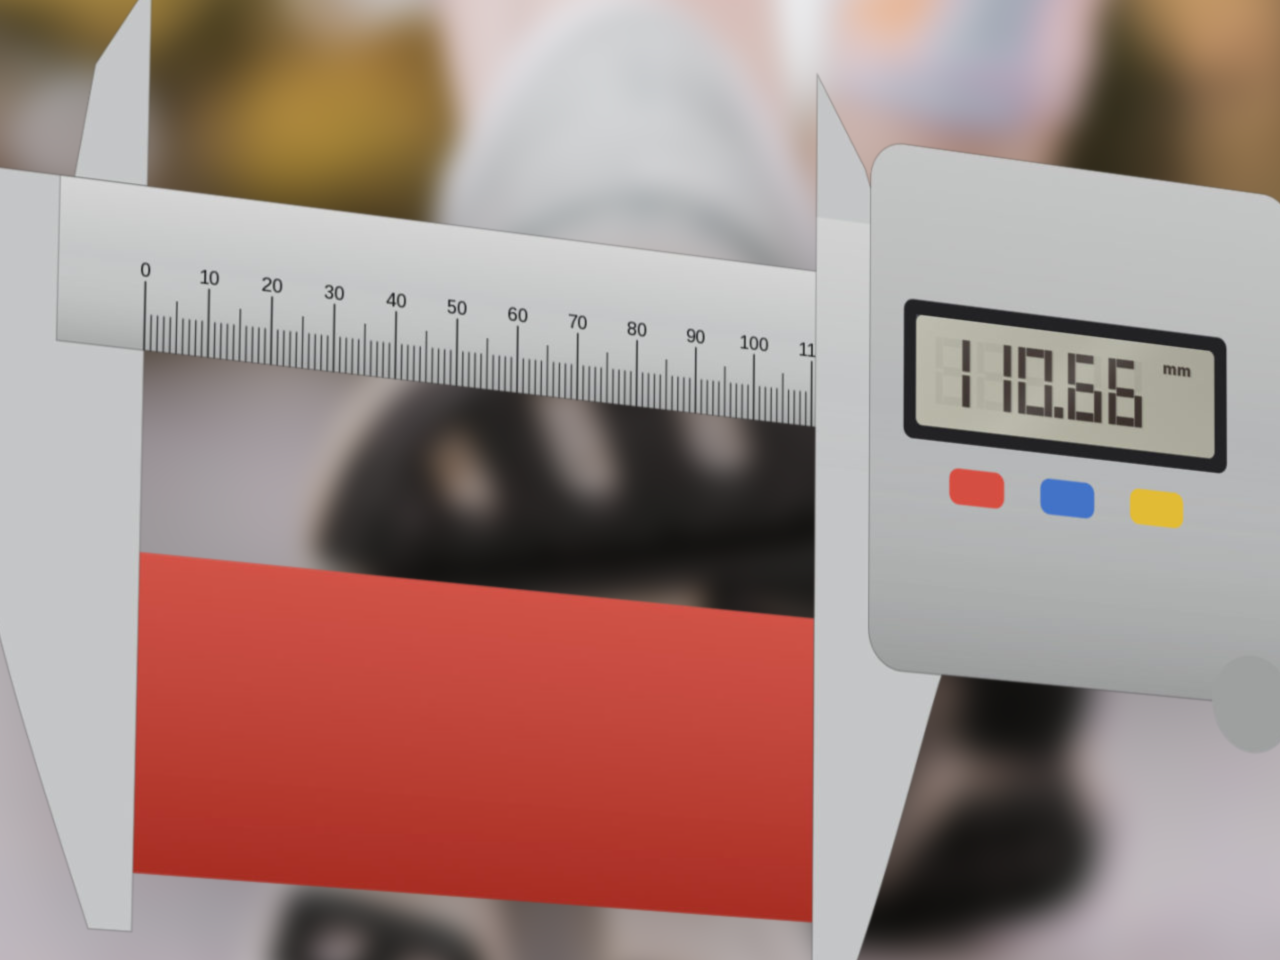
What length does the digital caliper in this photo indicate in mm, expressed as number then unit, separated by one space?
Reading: 110.66 mm
